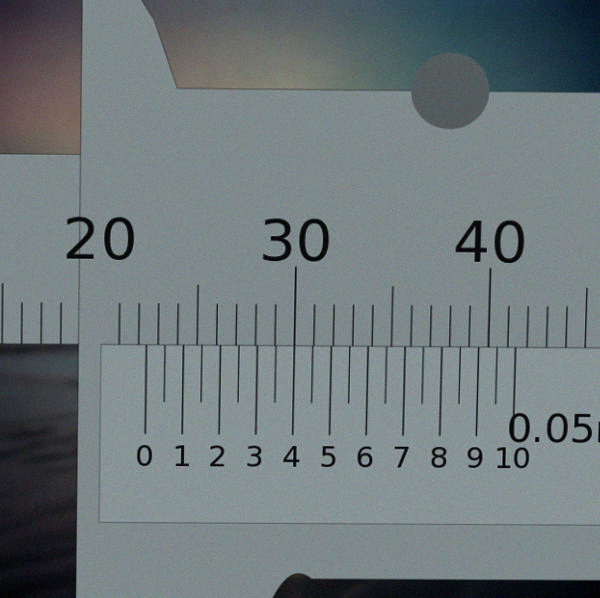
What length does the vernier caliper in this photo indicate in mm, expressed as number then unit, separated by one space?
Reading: 22.4 mm
